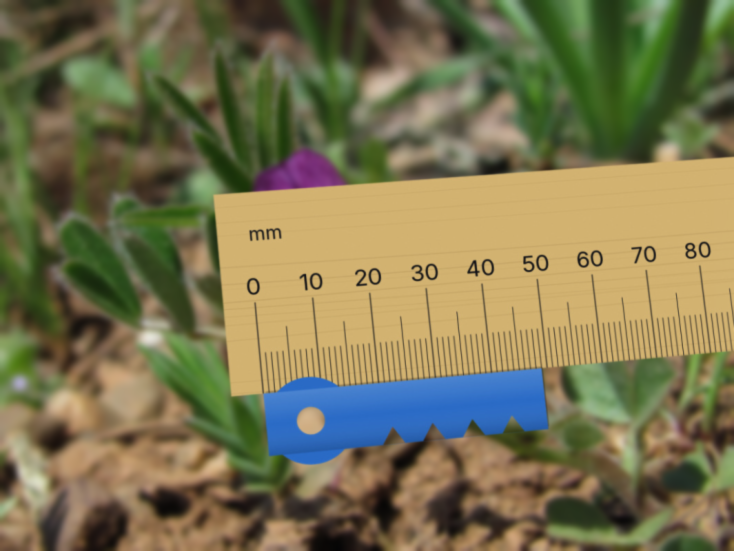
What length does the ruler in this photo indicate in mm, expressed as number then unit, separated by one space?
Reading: 49 mm
